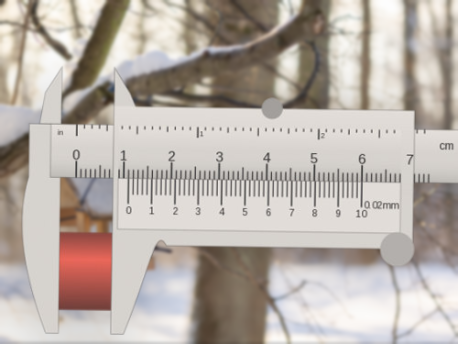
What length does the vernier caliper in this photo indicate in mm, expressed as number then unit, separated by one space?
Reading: 11.0 mm
